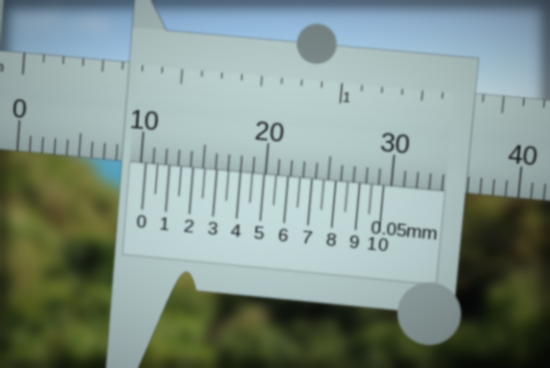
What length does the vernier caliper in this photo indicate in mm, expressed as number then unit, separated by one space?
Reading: 10.4 mm
